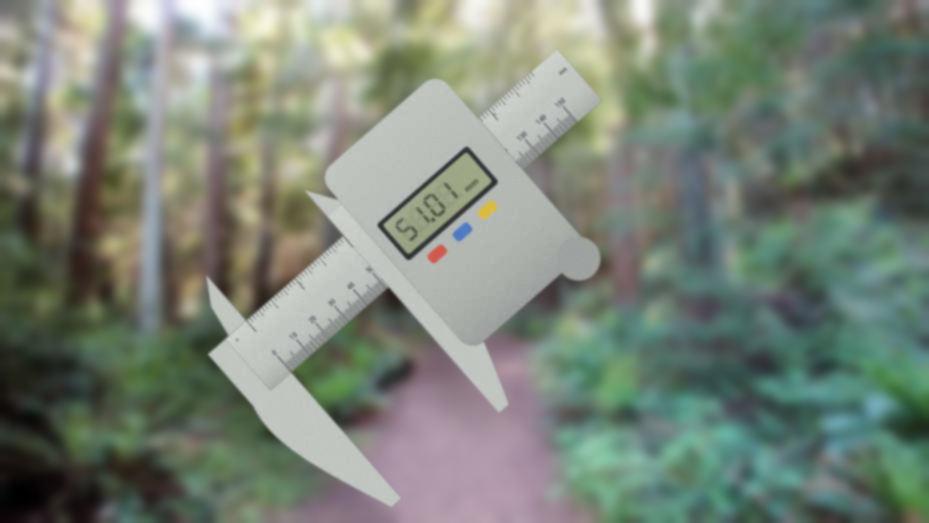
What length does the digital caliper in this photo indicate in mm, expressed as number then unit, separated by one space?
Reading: 51.01 mm
